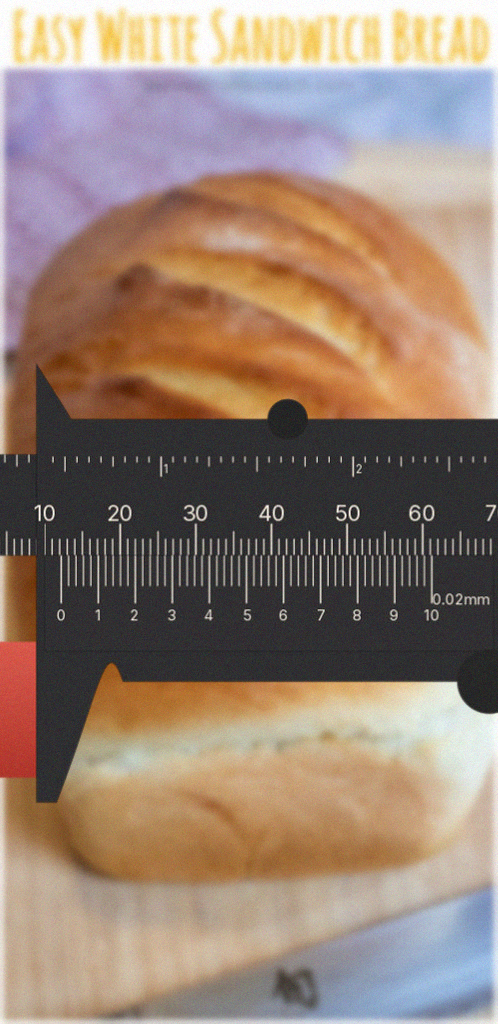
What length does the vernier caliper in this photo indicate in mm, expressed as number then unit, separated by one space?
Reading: 12.2 mm
